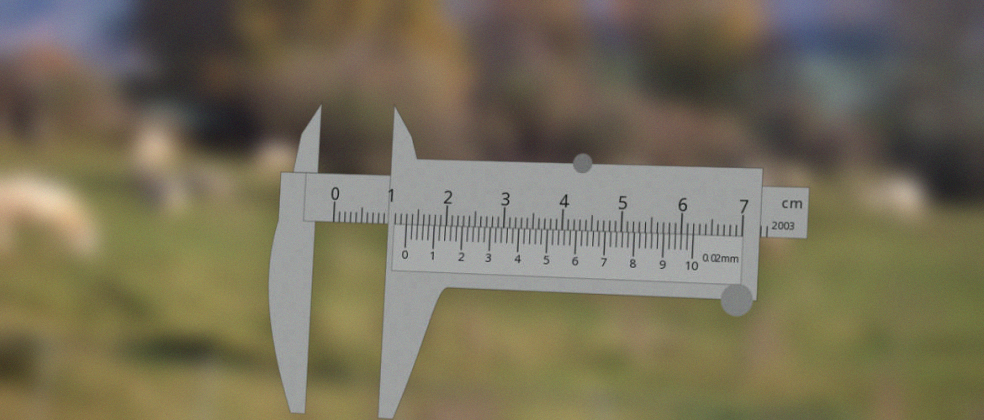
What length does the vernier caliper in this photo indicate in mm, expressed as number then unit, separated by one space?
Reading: 13.0 mm
